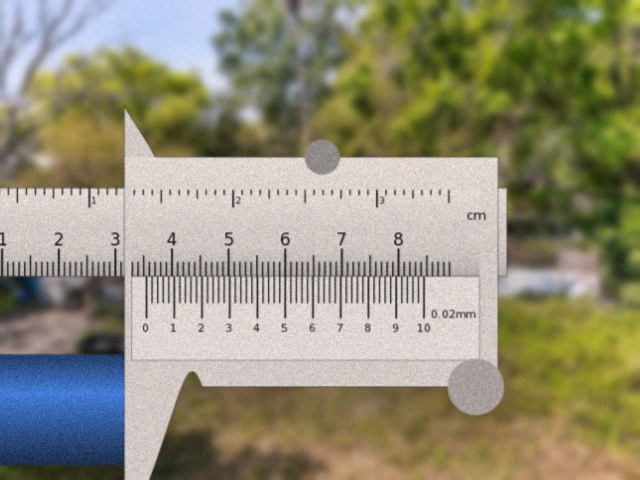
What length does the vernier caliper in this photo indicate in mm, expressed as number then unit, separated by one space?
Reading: 35.5 mm
